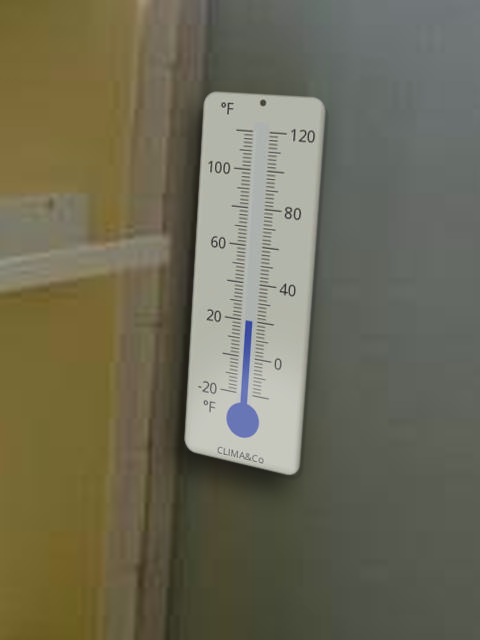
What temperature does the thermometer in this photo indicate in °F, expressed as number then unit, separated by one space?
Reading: 20 °F
